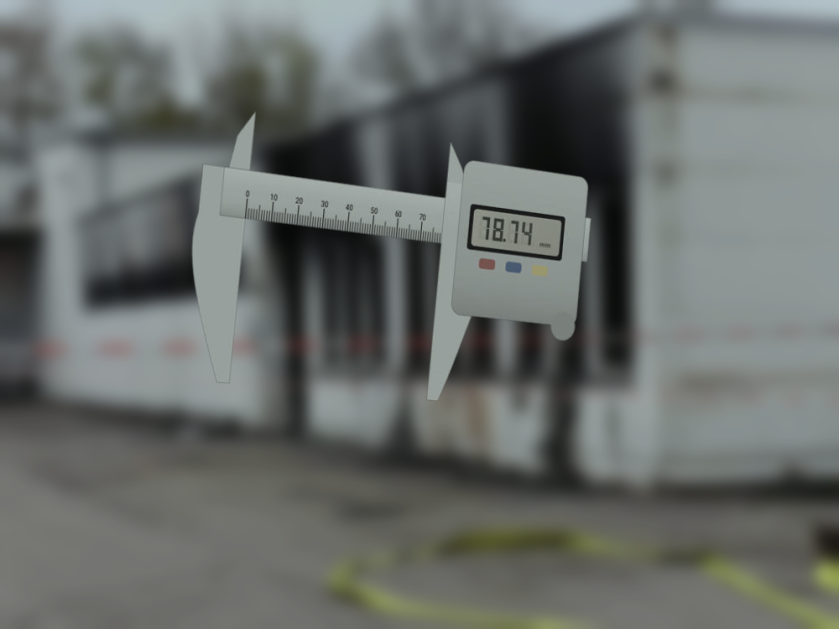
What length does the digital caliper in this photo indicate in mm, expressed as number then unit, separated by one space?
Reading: 78.74 mm
